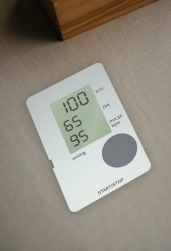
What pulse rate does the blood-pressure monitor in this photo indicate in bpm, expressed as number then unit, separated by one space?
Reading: 95 bpm
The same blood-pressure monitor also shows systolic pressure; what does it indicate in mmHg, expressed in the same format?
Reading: 100 mmHg
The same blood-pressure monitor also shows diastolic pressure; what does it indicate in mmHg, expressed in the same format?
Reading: 65 mmHg
